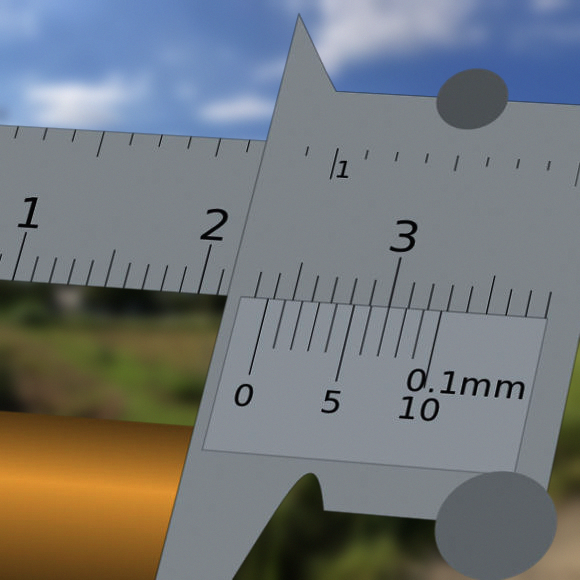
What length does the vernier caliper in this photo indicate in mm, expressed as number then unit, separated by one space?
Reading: 23.7 mm
